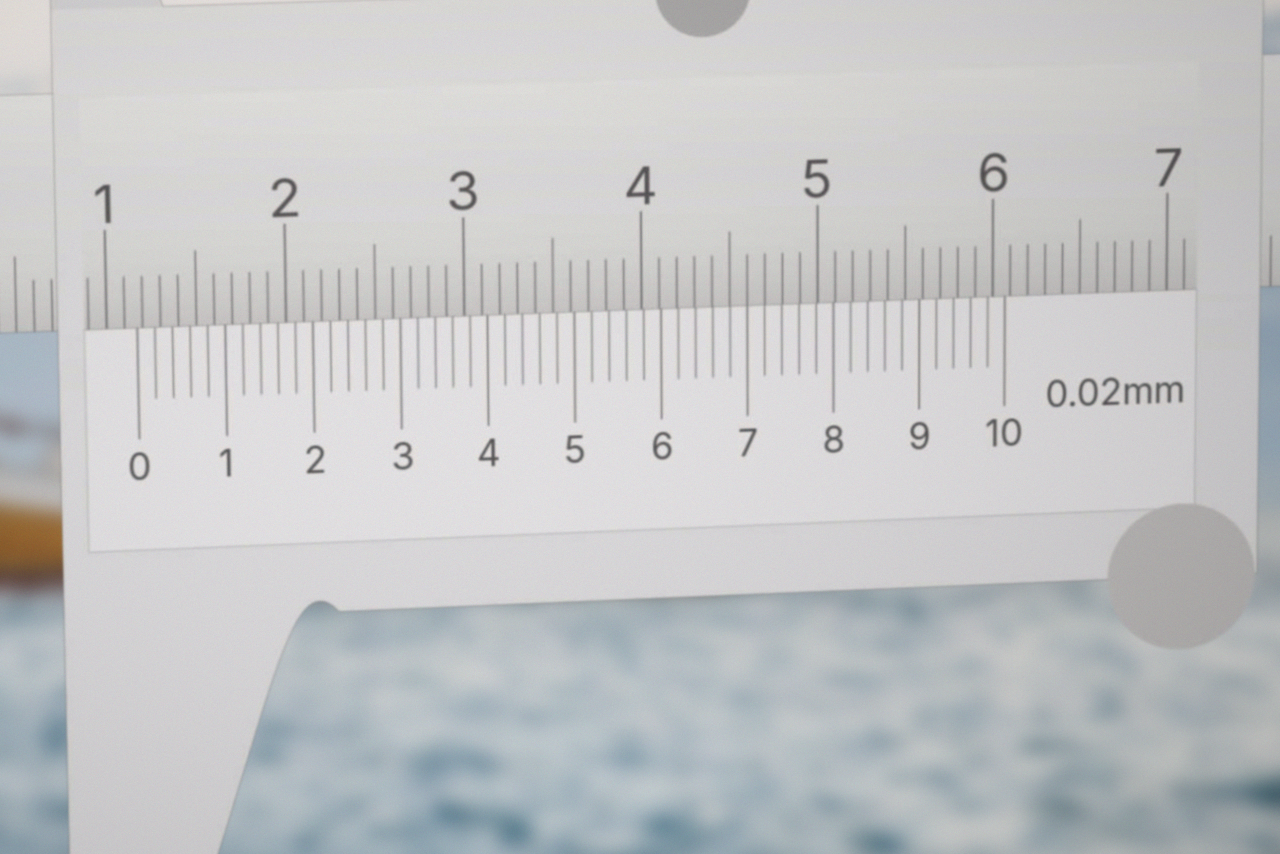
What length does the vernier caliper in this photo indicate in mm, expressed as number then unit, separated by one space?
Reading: 11.7 mm
